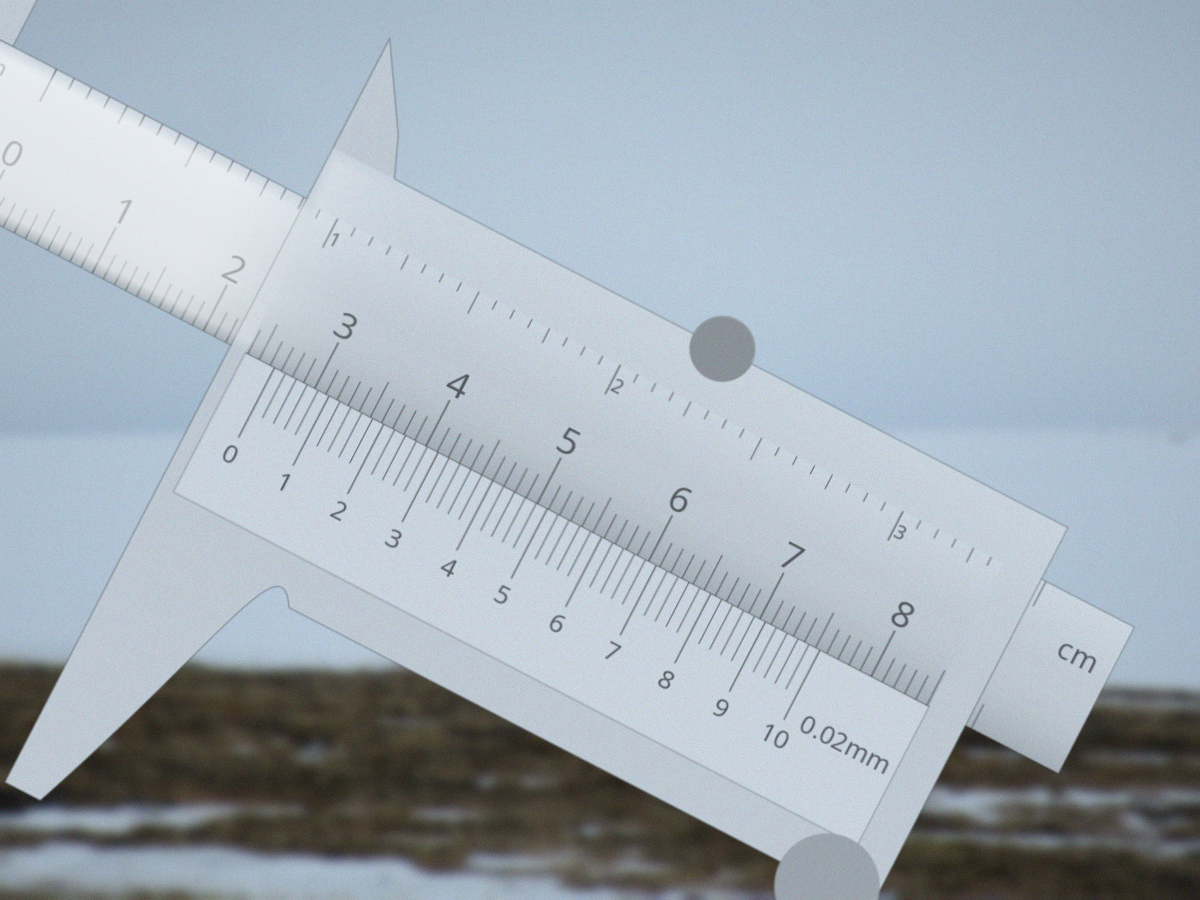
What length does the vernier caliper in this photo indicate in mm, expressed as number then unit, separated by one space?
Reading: 26.4 mm
